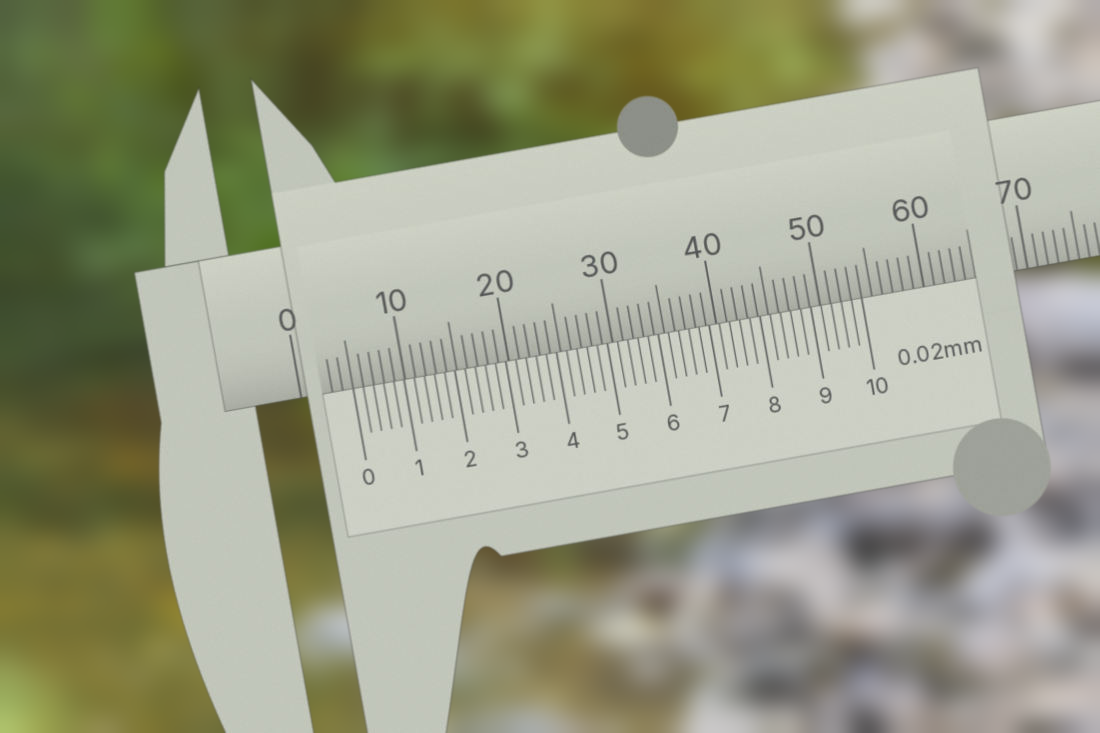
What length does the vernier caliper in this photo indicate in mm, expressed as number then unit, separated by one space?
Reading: 5.0 mm
